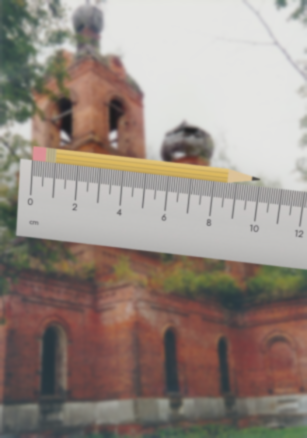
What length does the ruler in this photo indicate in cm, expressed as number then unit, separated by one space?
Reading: 10 cm
